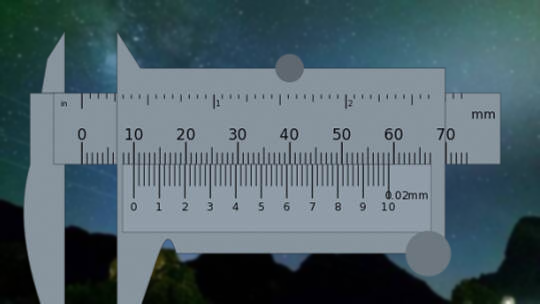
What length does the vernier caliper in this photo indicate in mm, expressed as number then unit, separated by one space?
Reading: 10.0 mm
